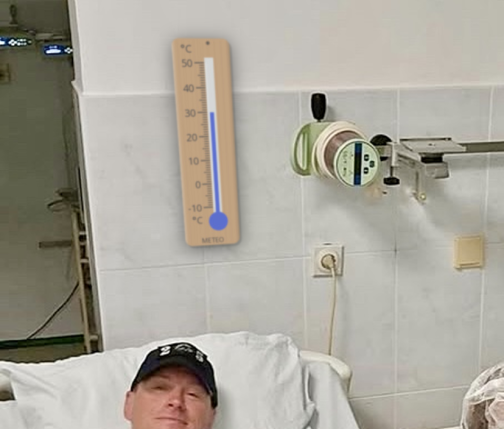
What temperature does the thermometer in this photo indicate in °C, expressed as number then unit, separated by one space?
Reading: 30 °C
